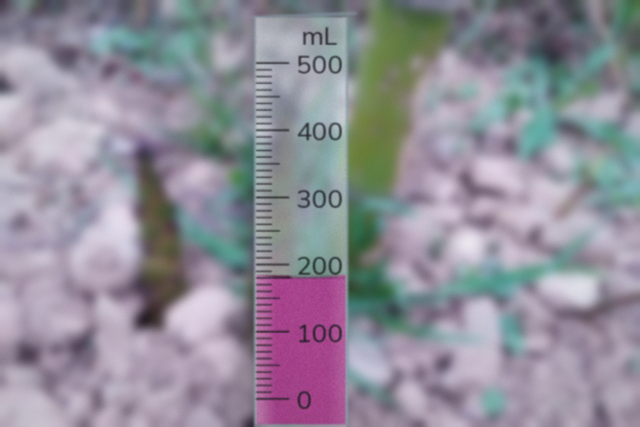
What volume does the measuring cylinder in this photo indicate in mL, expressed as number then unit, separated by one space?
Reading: 180 mL
